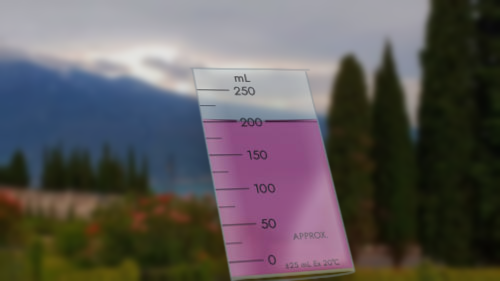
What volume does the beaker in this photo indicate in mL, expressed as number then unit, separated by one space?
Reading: 200 mL
